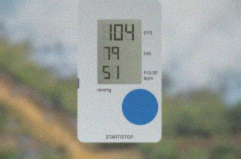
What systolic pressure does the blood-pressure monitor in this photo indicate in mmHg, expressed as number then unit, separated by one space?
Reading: 104 mmHg
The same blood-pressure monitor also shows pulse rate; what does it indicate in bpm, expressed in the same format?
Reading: 51 bpm
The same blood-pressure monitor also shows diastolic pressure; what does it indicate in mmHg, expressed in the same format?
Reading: 79 mmHg
